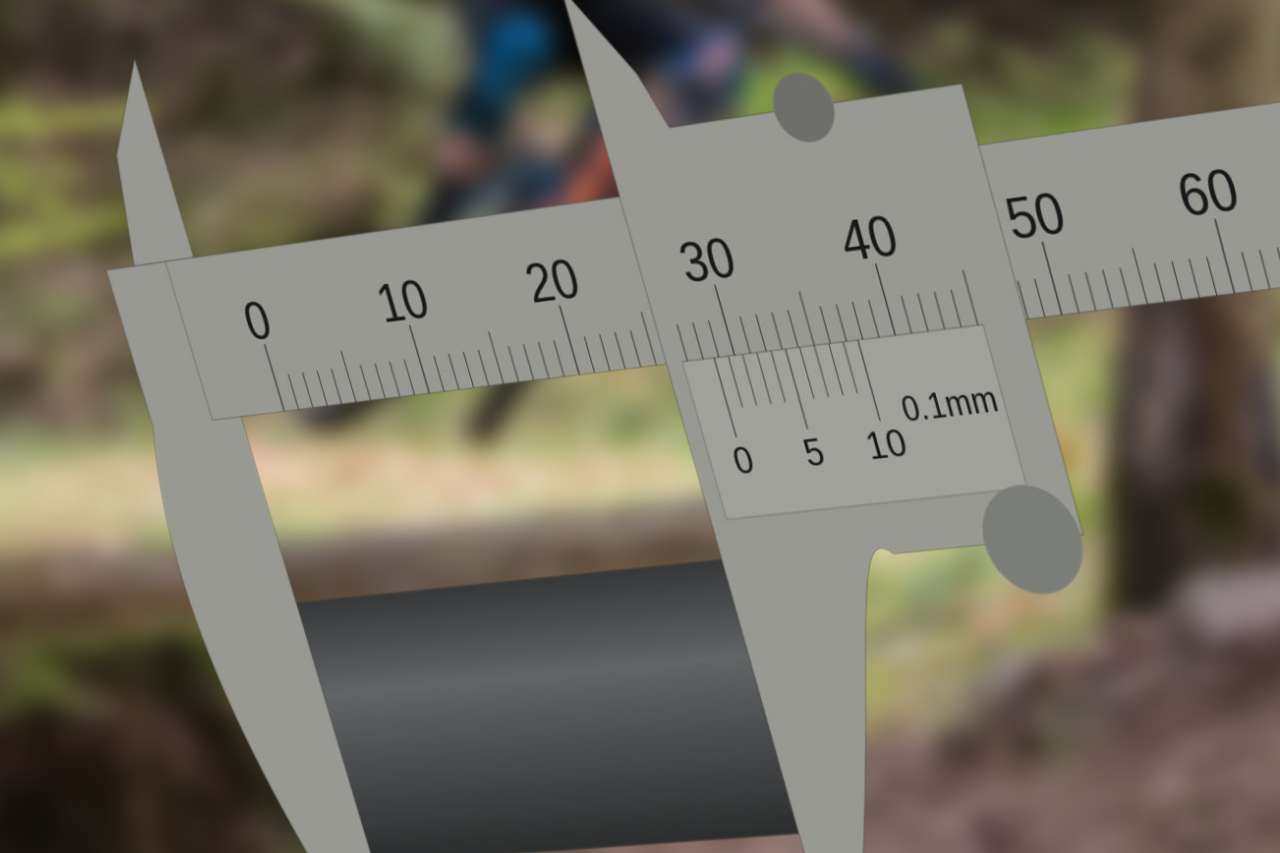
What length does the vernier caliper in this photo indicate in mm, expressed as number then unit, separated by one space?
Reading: 28.7 mm
